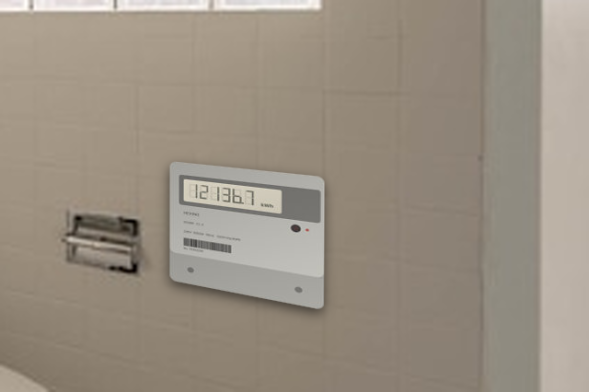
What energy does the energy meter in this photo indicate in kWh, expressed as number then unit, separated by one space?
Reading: 12136.7 kWh
